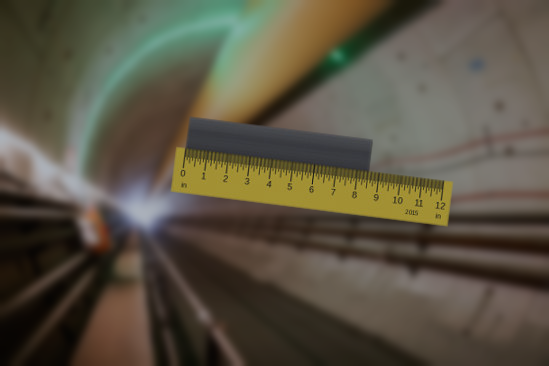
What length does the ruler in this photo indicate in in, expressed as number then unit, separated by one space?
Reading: 8.5 in
